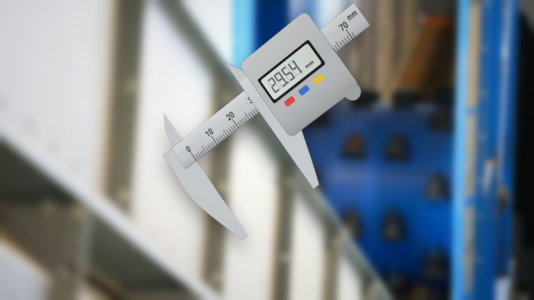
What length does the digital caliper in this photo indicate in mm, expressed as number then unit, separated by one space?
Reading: 29.54 mm
